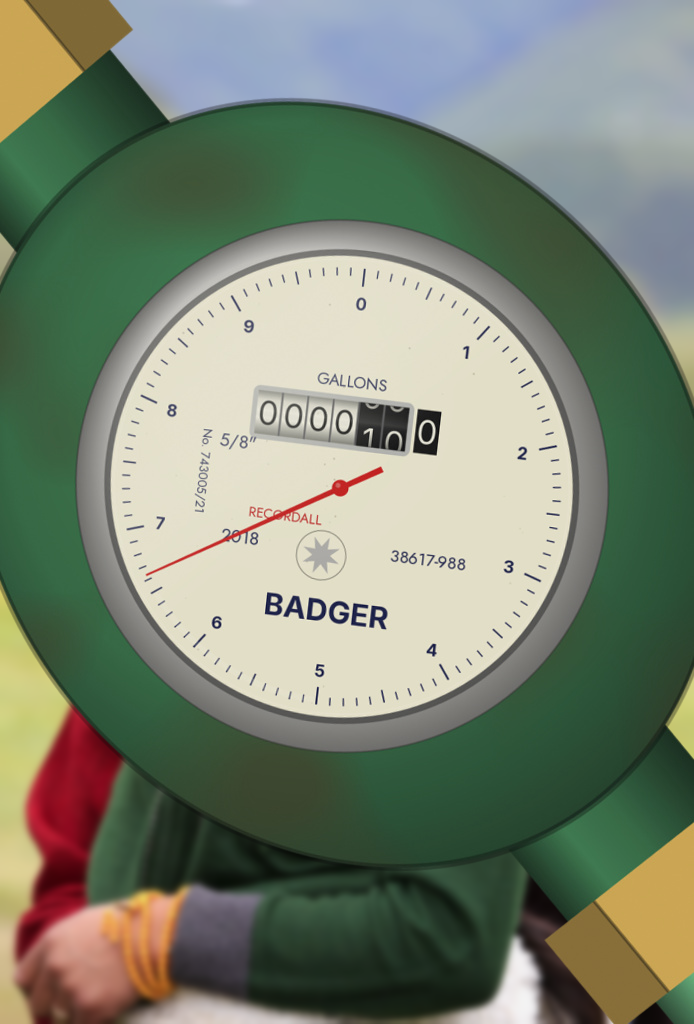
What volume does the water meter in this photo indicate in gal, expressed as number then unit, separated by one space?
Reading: 96.6 gal
